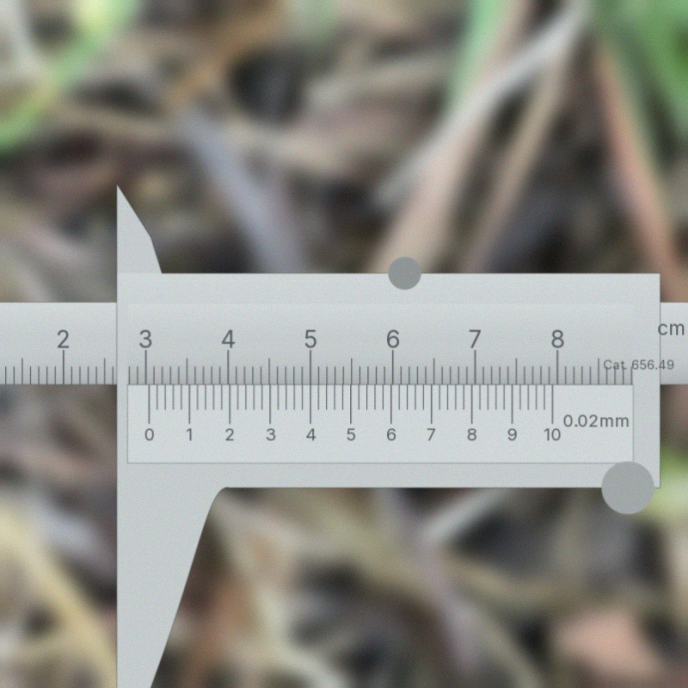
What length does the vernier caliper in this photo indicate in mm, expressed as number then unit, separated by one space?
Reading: 30.4 mm
